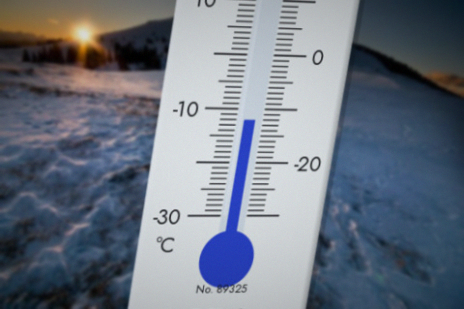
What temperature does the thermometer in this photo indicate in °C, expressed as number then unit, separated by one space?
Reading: -12 °C
